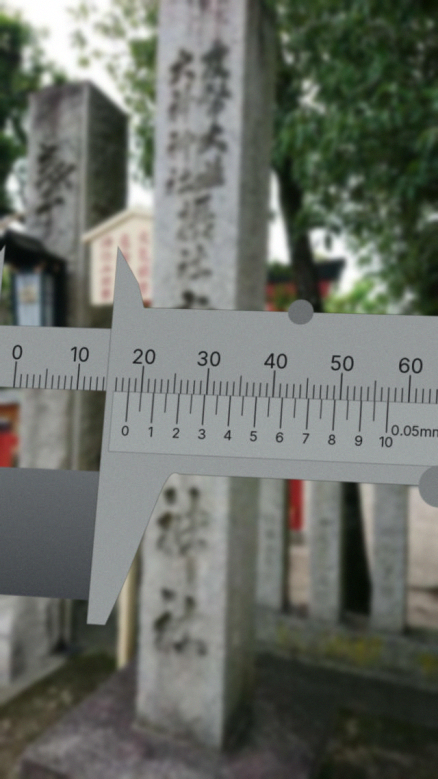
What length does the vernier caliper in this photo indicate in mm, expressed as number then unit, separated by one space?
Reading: 18.0 mm
